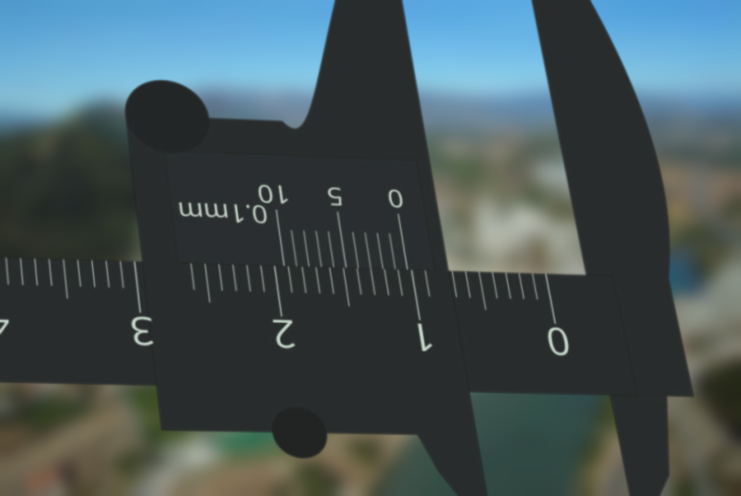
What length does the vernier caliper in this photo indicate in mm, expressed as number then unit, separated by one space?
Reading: 10.3 mm
